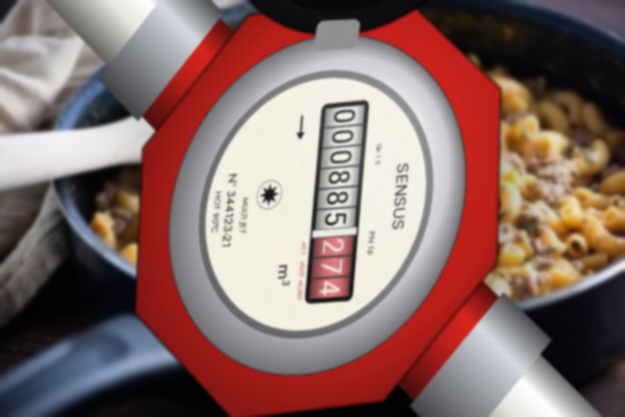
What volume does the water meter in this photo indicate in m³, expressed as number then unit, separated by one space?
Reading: 885.274 m³
